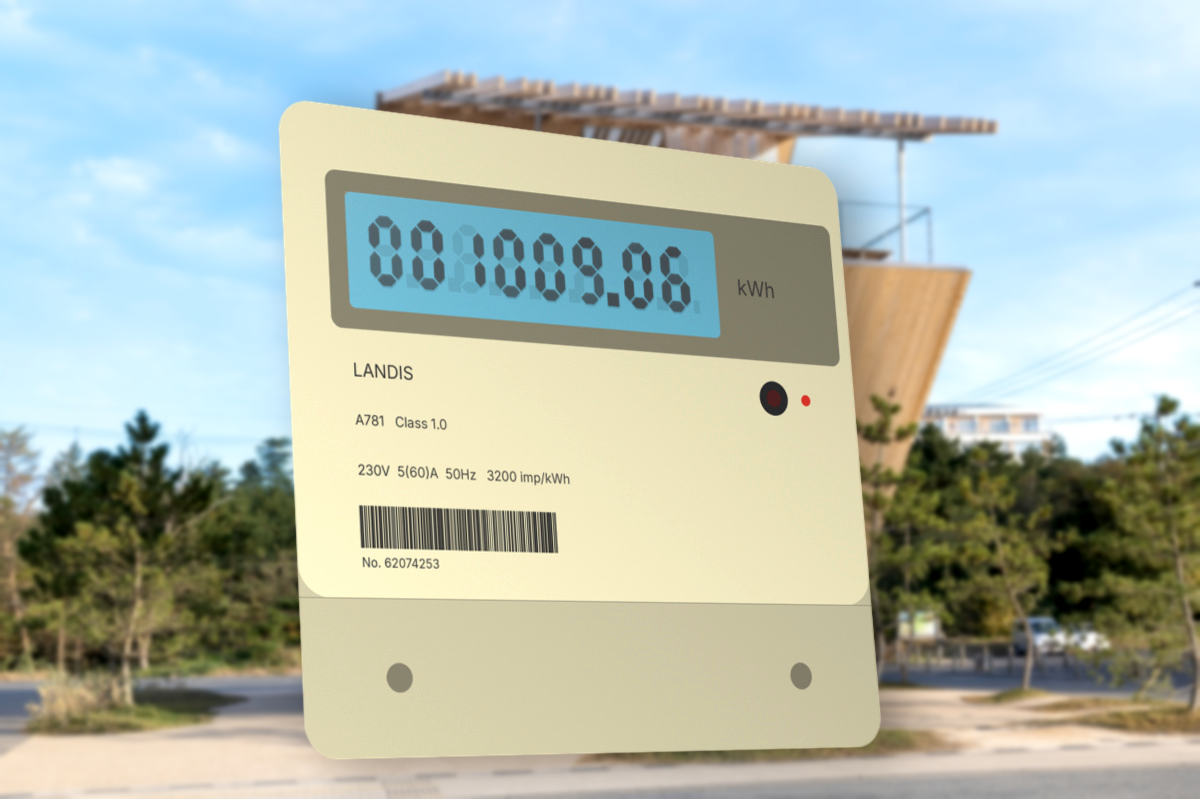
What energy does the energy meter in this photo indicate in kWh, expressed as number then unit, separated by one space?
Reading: 1009.06 kWh
